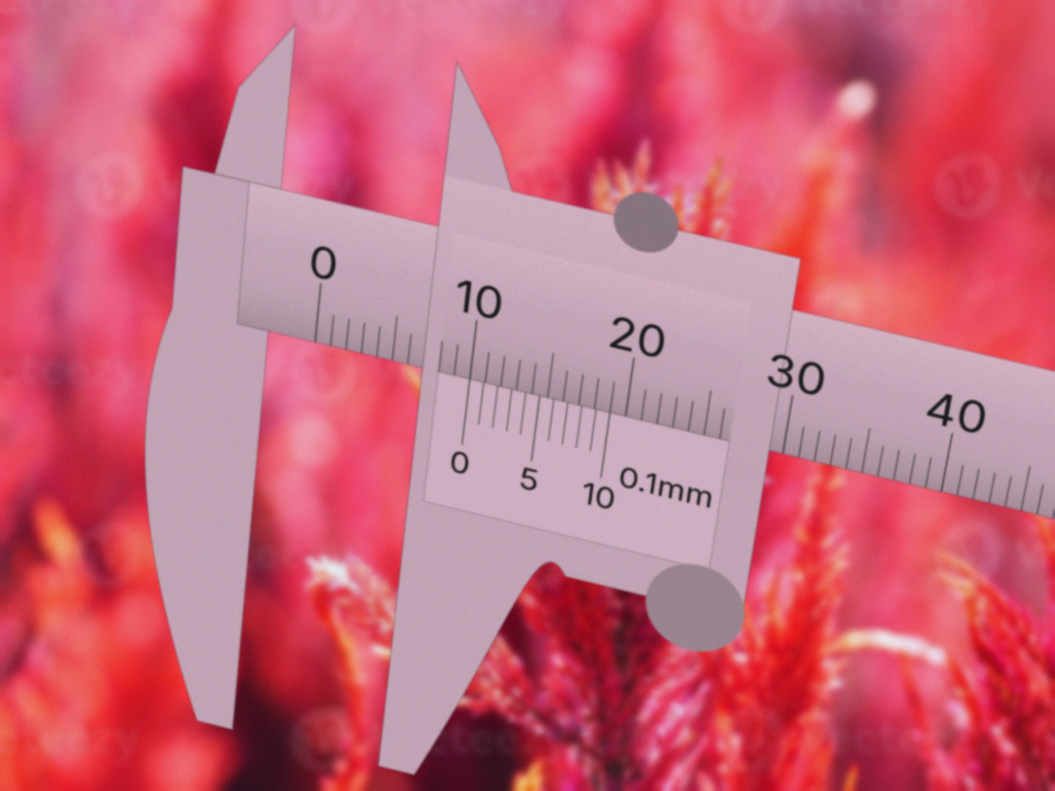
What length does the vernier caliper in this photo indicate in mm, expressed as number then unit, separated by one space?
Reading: 10.0 mm
